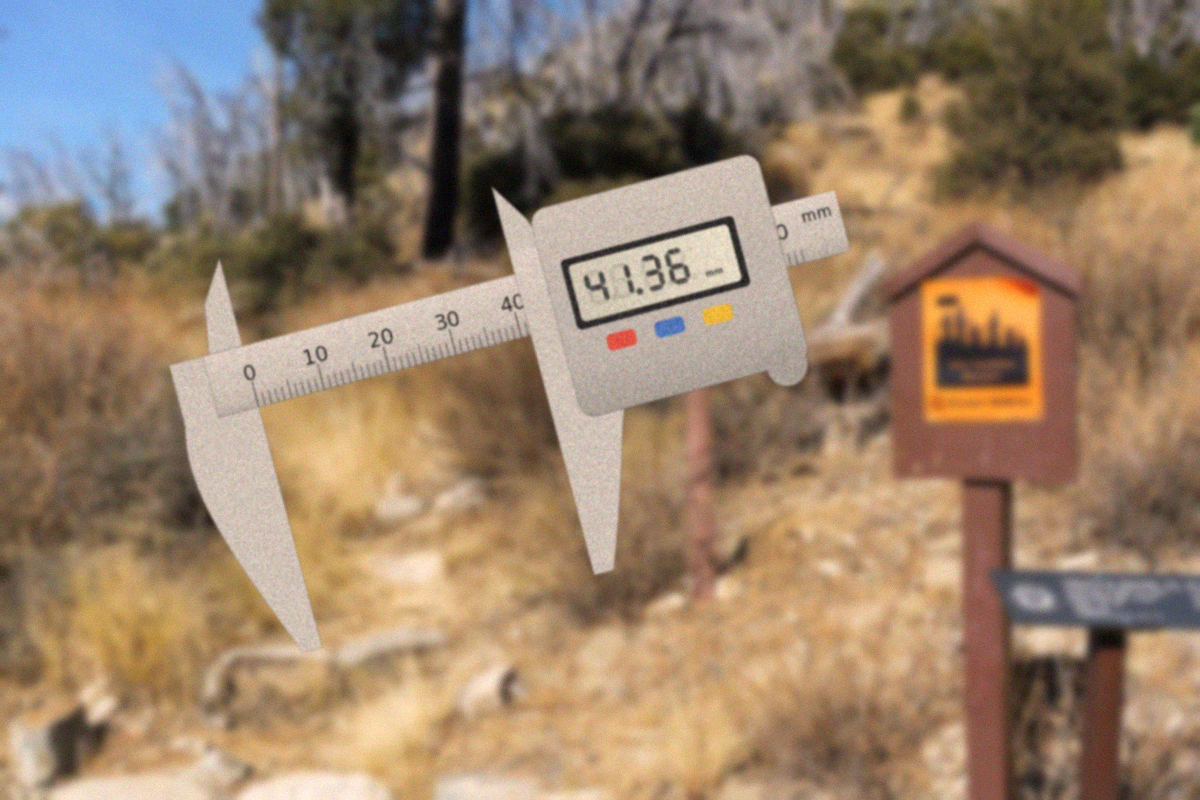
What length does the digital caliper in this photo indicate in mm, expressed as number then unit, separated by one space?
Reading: 41.36 mm
